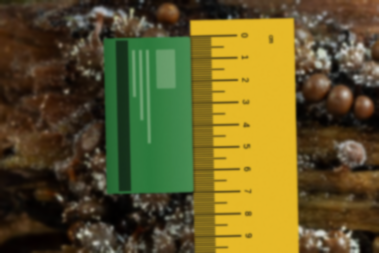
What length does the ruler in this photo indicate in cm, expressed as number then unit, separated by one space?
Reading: 7 cm
